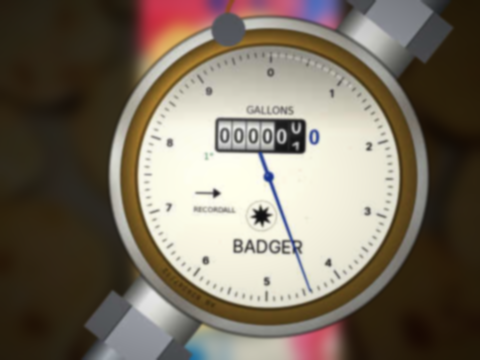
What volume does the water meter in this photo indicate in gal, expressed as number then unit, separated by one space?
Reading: 4.4 gal
